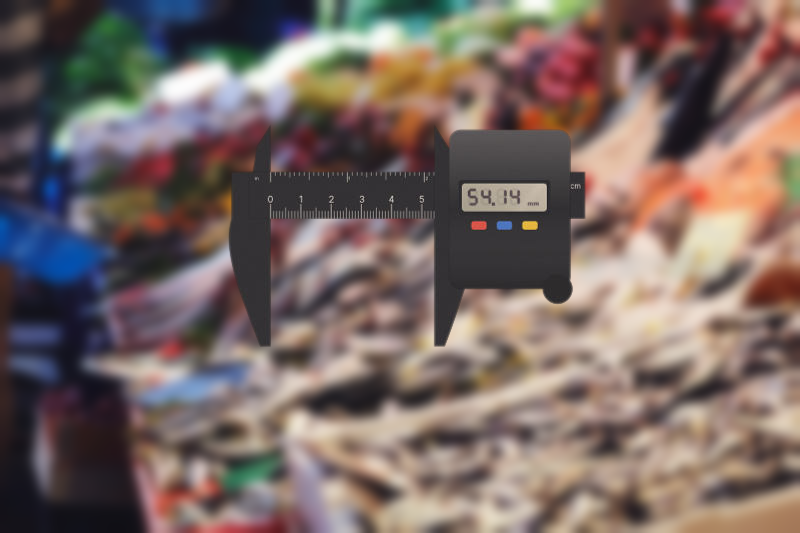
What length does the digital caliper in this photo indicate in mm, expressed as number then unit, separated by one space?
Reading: 54.14 mm
